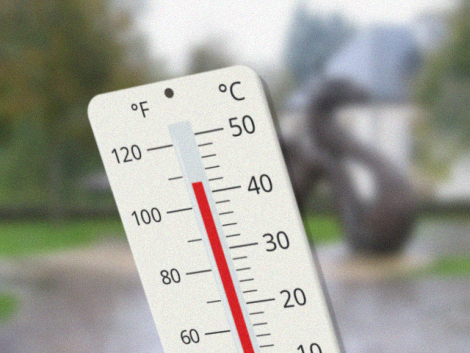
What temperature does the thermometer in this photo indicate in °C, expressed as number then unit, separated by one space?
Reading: 42 °C
